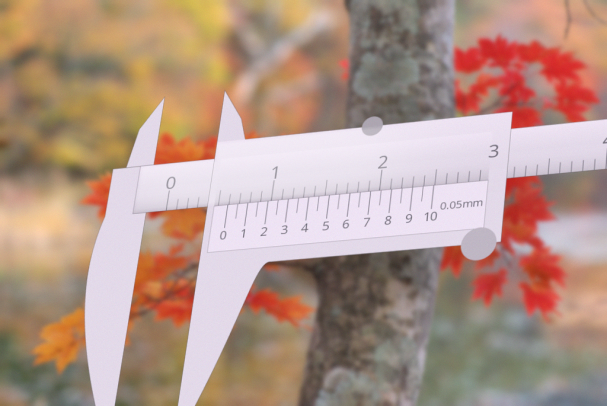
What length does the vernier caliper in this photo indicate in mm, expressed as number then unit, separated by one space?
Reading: 5.9 mm
